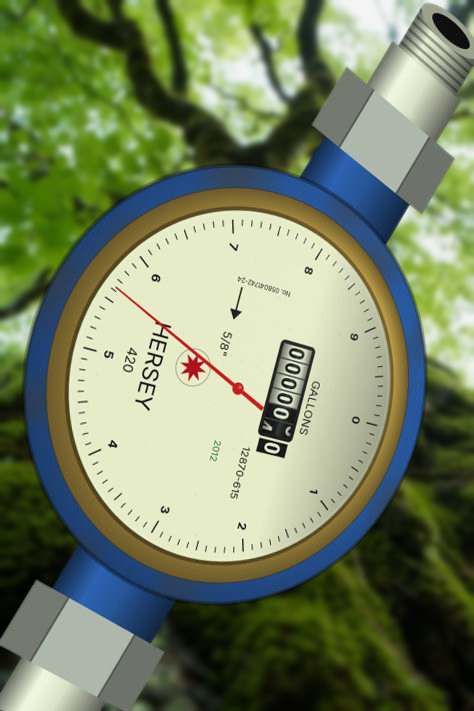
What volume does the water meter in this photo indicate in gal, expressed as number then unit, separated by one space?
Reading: 35.6 gal
